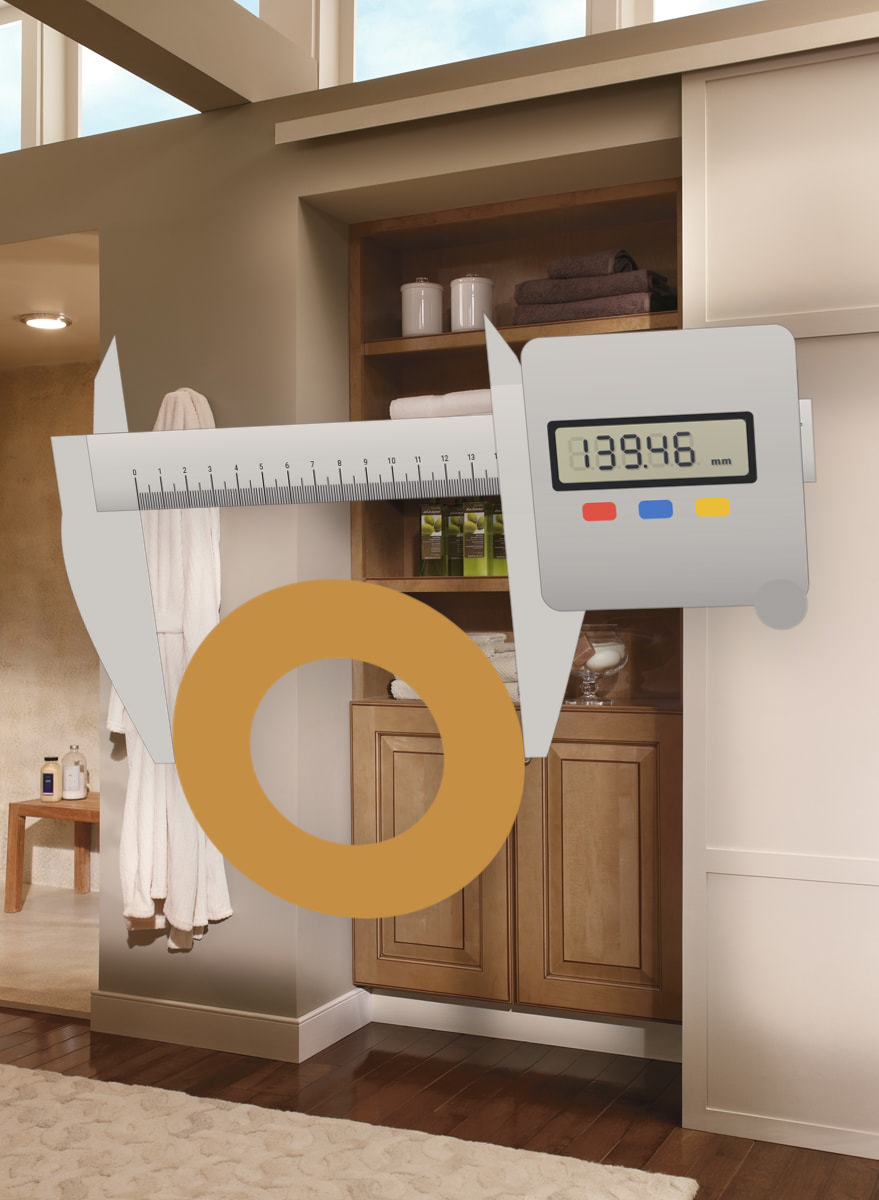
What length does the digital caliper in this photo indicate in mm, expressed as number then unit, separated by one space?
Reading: 139.46 mm
